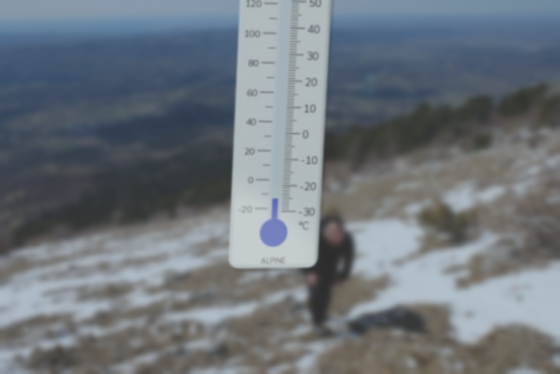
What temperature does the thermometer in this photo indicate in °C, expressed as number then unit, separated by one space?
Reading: -25 °C
